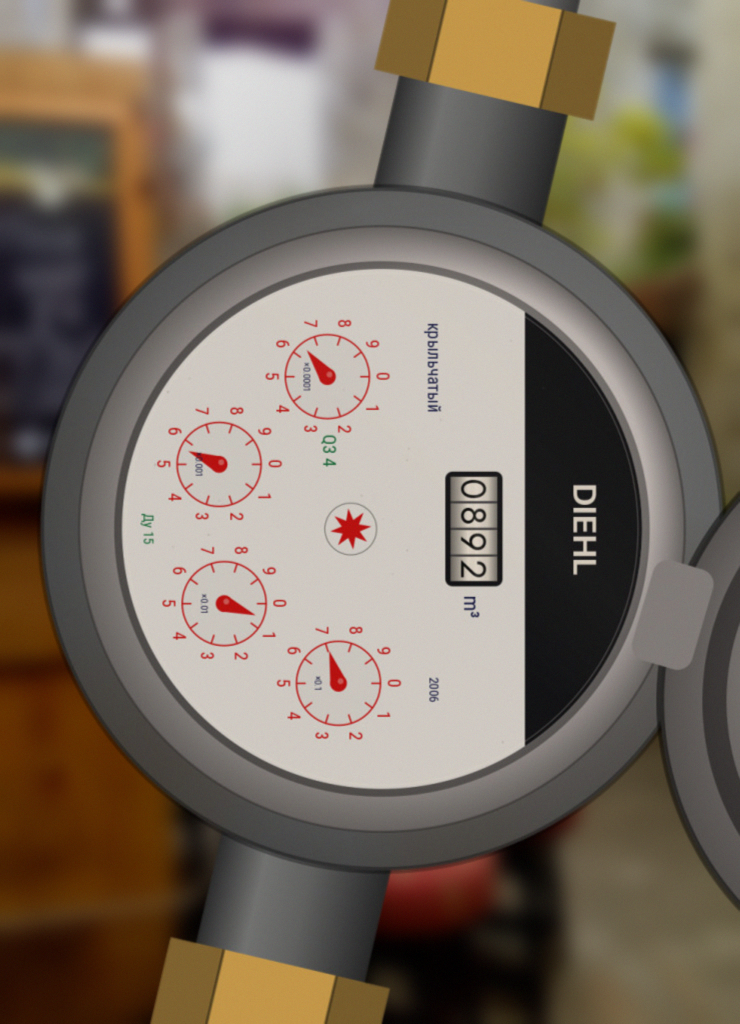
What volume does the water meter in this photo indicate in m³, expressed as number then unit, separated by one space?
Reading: 892.7056 m³
